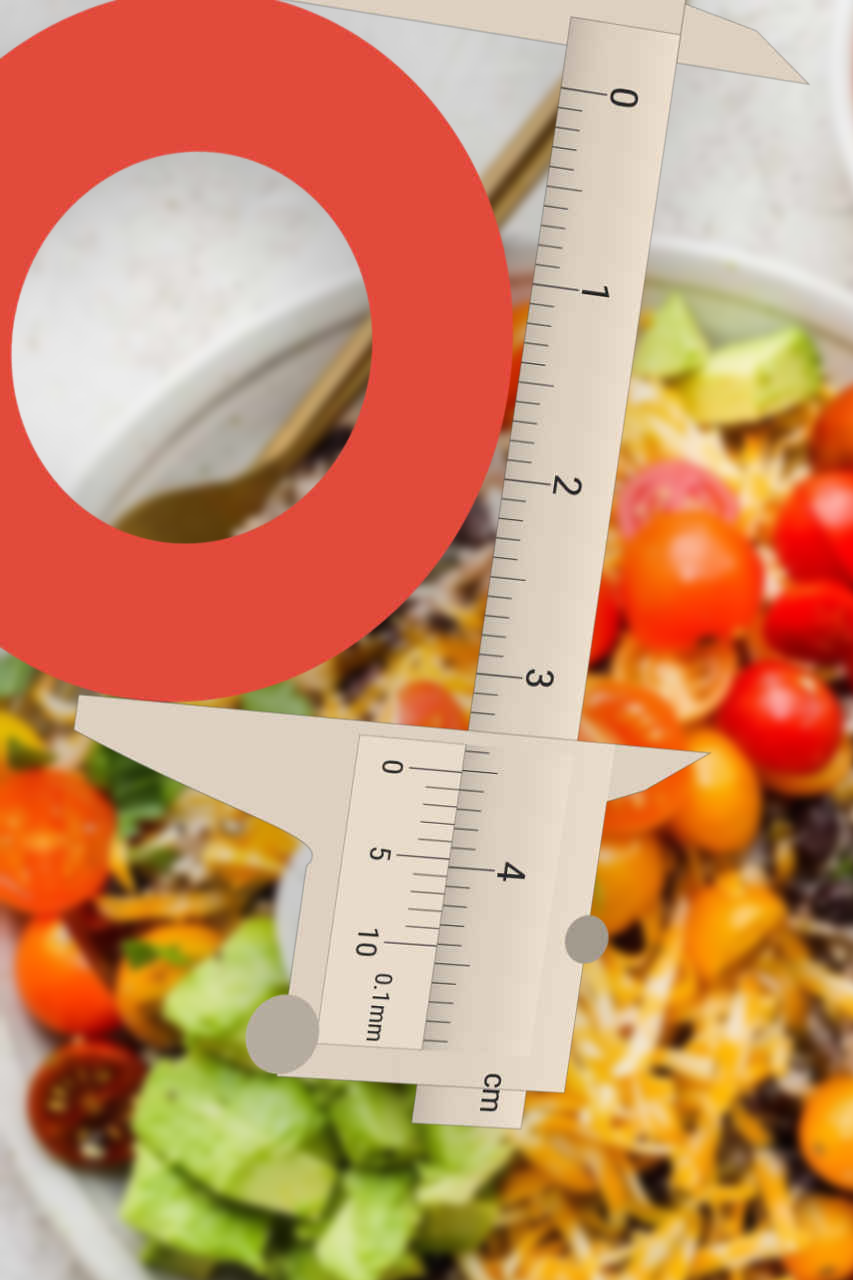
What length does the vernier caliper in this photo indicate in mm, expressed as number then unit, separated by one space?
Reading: 35.1 mm
